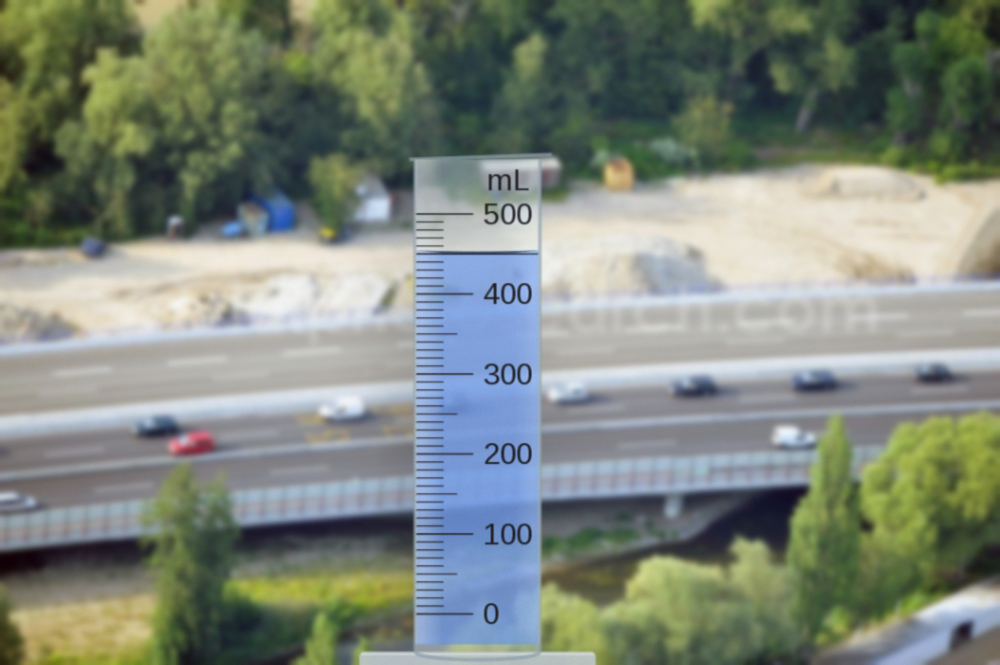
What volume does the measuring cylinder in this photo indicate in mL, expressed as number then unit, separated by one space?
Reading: 450 mL
